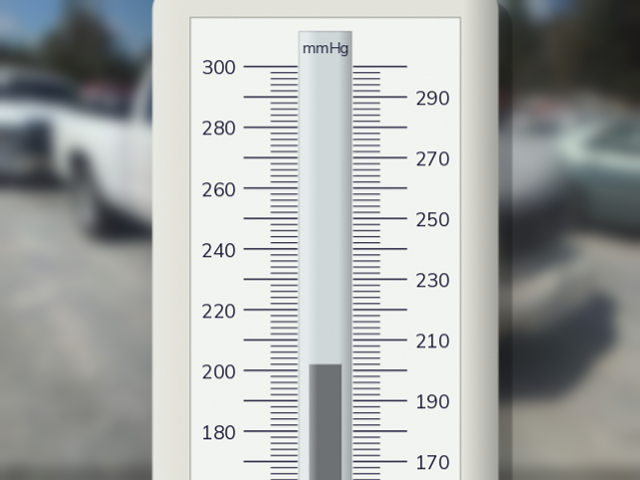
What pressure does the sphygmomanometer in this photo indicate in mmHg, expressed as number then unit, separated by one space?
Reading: 202 mmHg
